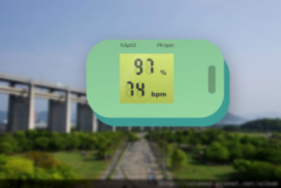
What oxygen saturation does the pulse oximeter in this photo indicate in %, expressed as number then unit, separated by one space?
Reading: 97 %
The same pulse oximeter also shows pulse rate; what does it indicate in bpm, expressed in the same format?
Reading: 74 bpm
